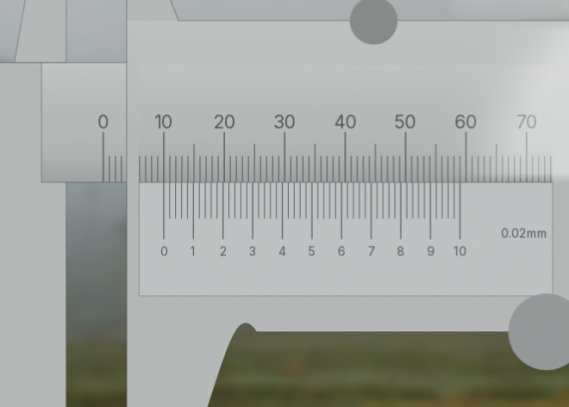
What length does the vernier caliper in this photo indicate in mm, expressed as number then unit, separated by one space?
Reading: 10.0 mm
